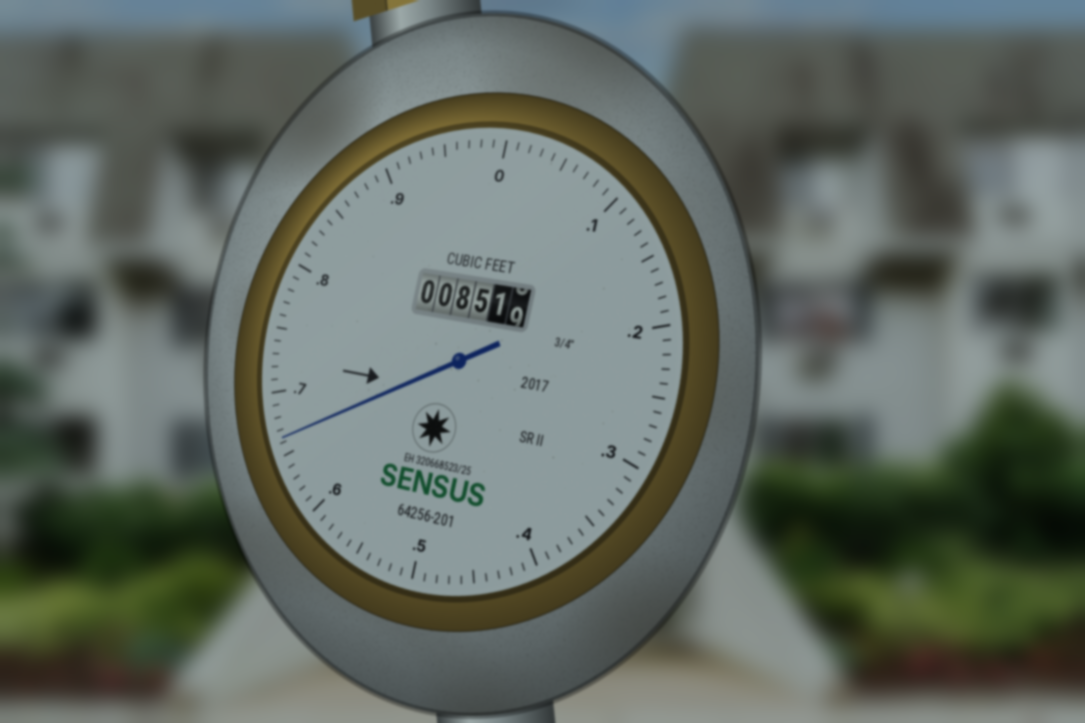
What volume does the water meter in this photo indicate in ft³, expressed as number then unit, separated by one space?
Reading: 8518.66 ft³
